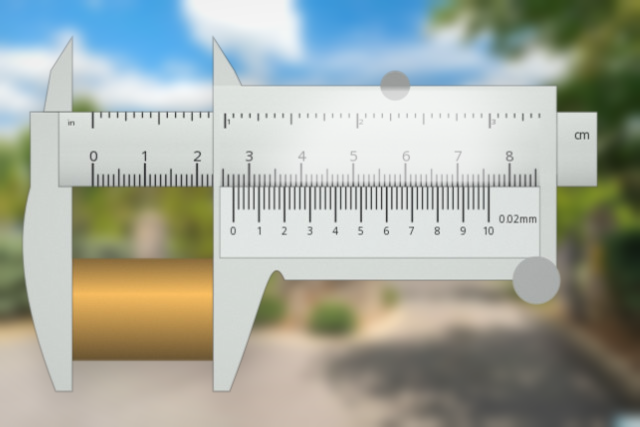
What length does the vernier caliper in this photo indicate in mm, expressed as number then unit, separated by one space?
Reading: 27.0 mm
